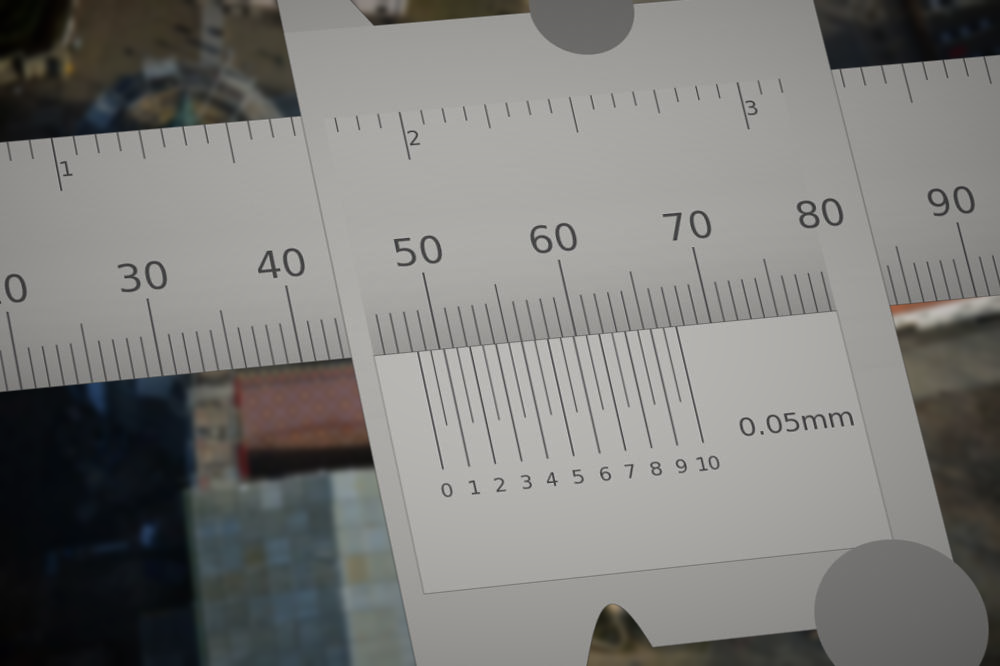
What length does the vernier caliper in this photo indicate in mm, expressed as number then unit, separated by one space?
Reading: 48.4 mm
